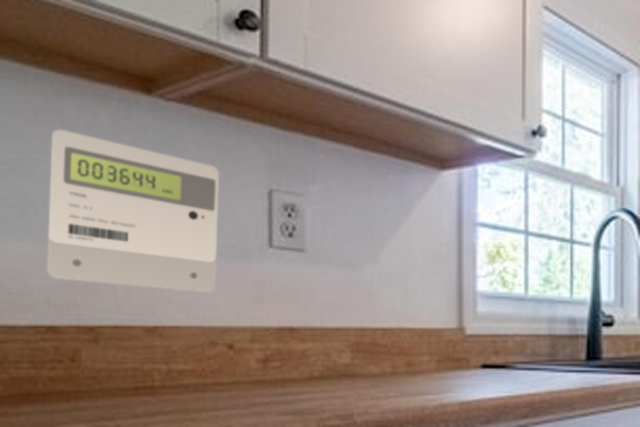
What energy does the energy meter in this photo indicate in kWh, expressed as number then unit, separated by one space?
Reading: 3644 kWh
